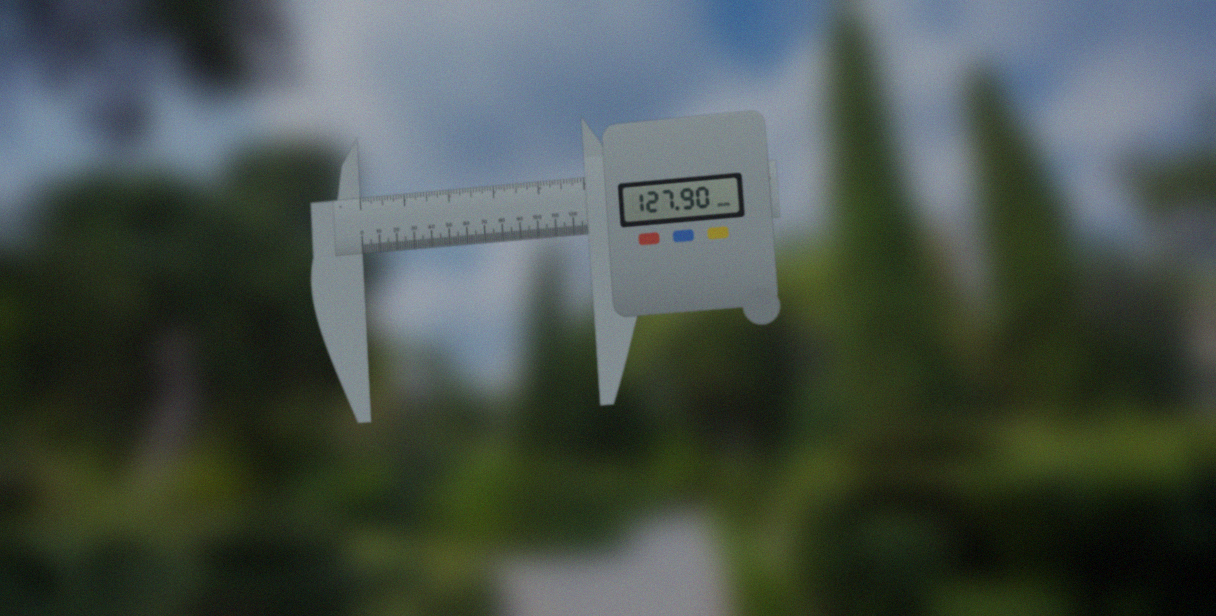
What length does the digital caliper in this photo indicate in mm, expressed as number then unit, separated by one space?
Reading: 127.90 mm
